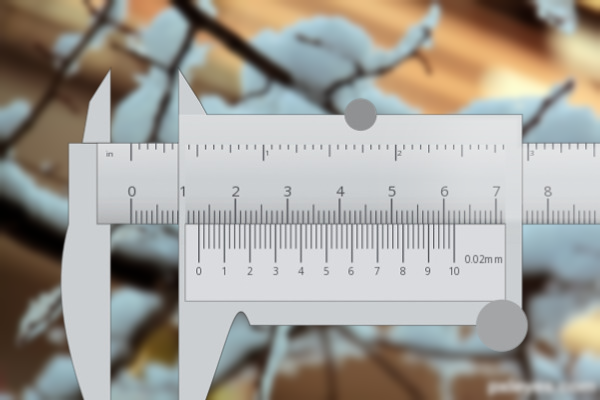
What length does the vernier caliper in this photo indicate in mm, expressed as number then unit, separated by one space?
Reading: 13.0 mm
